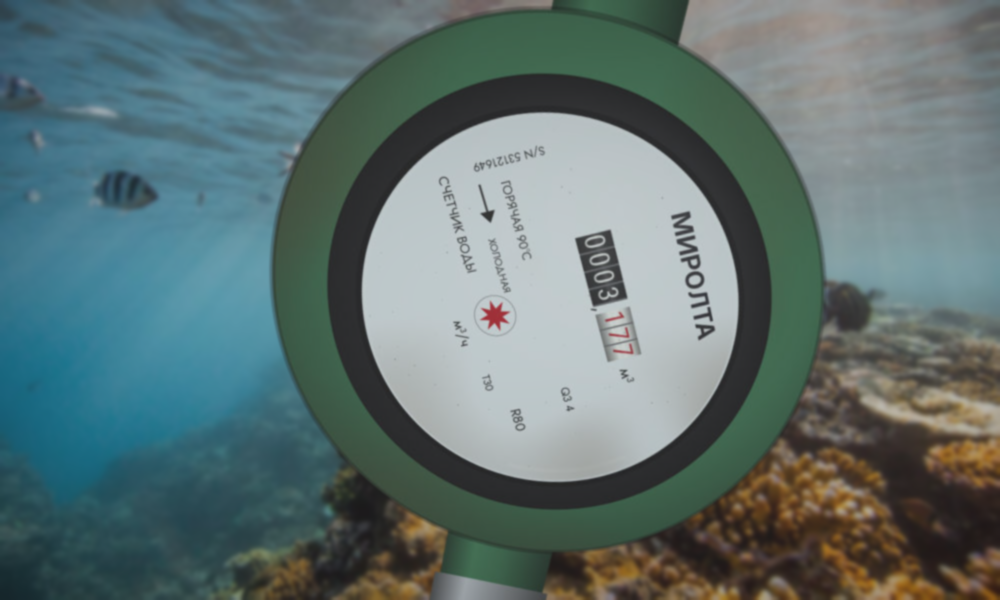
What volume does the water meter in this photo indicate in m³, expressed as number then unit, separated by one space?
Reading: 3.177 m³
